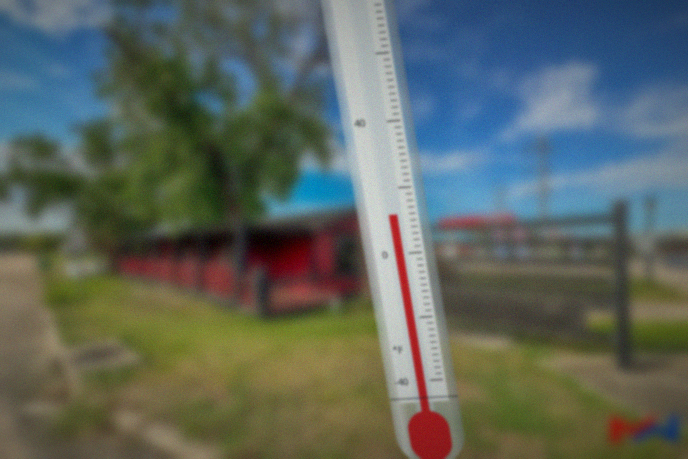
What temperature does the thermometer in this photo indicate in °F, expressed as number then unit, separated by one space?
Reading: 12 °F
